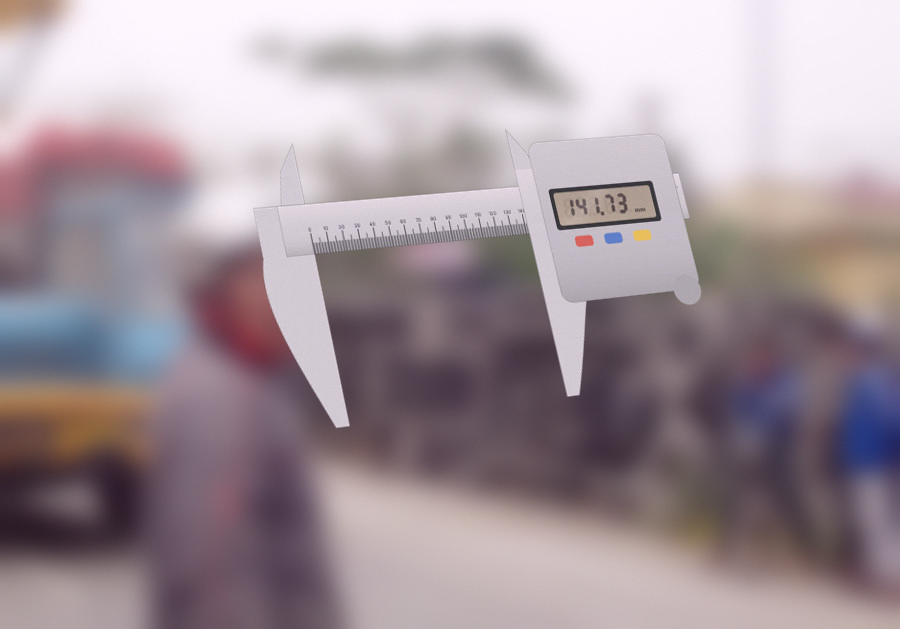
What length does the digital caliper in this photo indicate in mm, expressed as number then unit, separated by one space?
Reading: 141.73 mm
